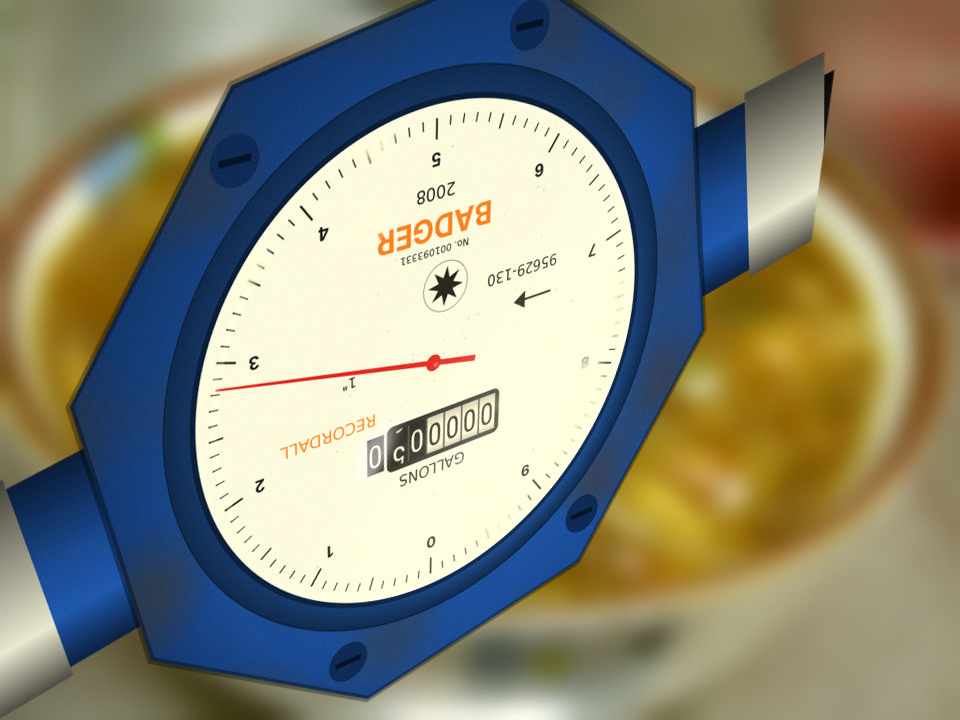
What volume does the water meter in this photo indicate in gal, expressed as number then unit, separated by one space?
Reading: 52.8 gal
